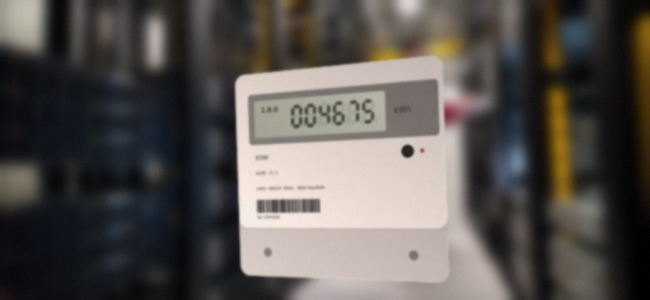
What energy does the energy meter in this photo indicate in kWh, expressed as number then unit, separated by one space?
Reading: 4675 kWh
